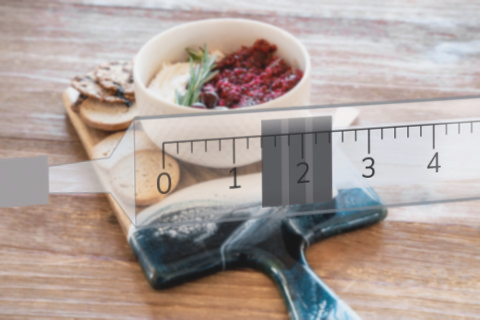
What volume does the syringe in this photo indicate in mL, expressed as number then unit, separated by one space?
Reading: 1.4 mL
